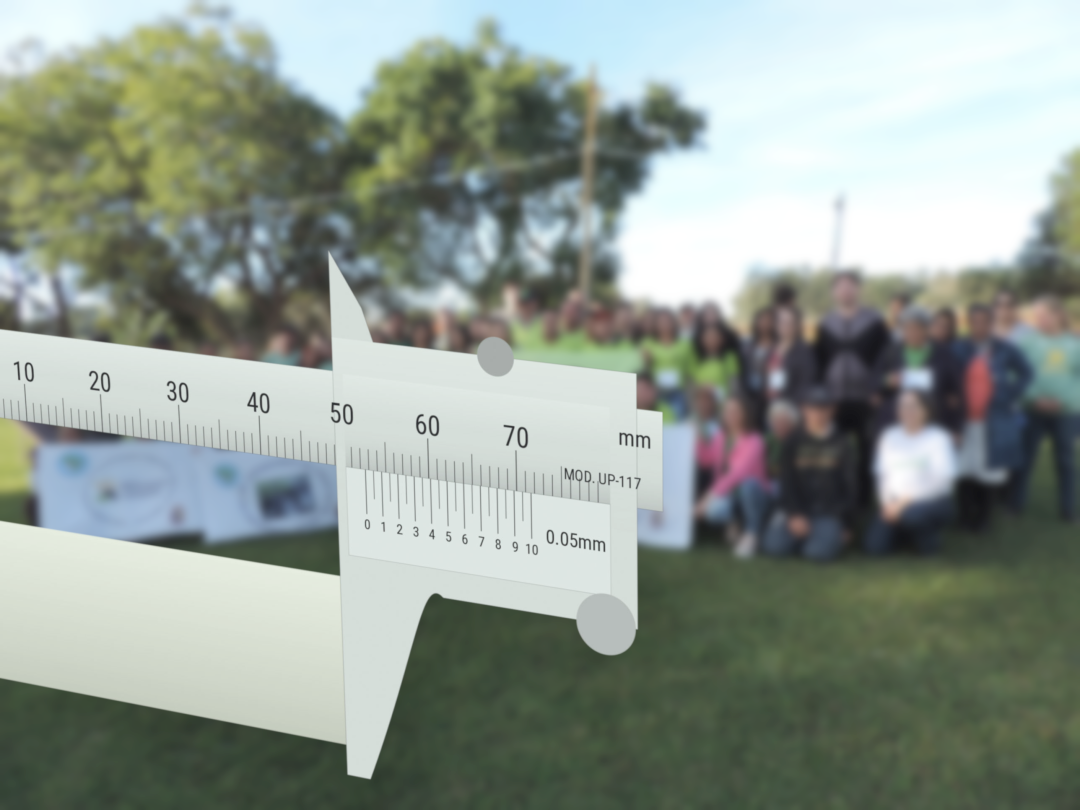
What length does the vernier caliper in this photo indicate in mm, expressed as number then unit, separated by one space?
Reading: 52.6 mm
